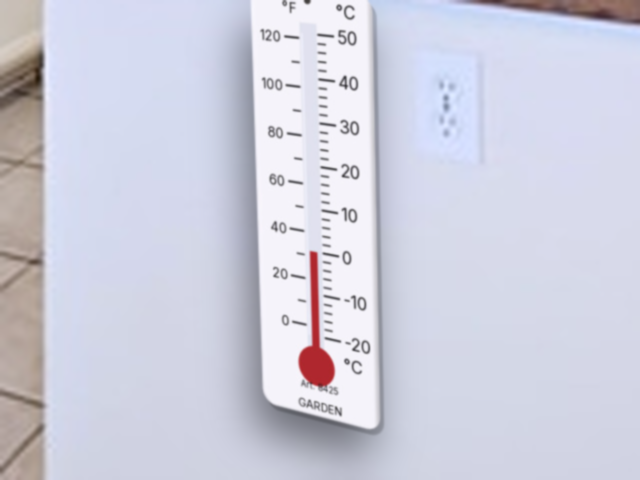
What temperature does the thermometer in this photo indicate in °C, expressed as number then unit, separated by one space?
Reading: 0 °C
